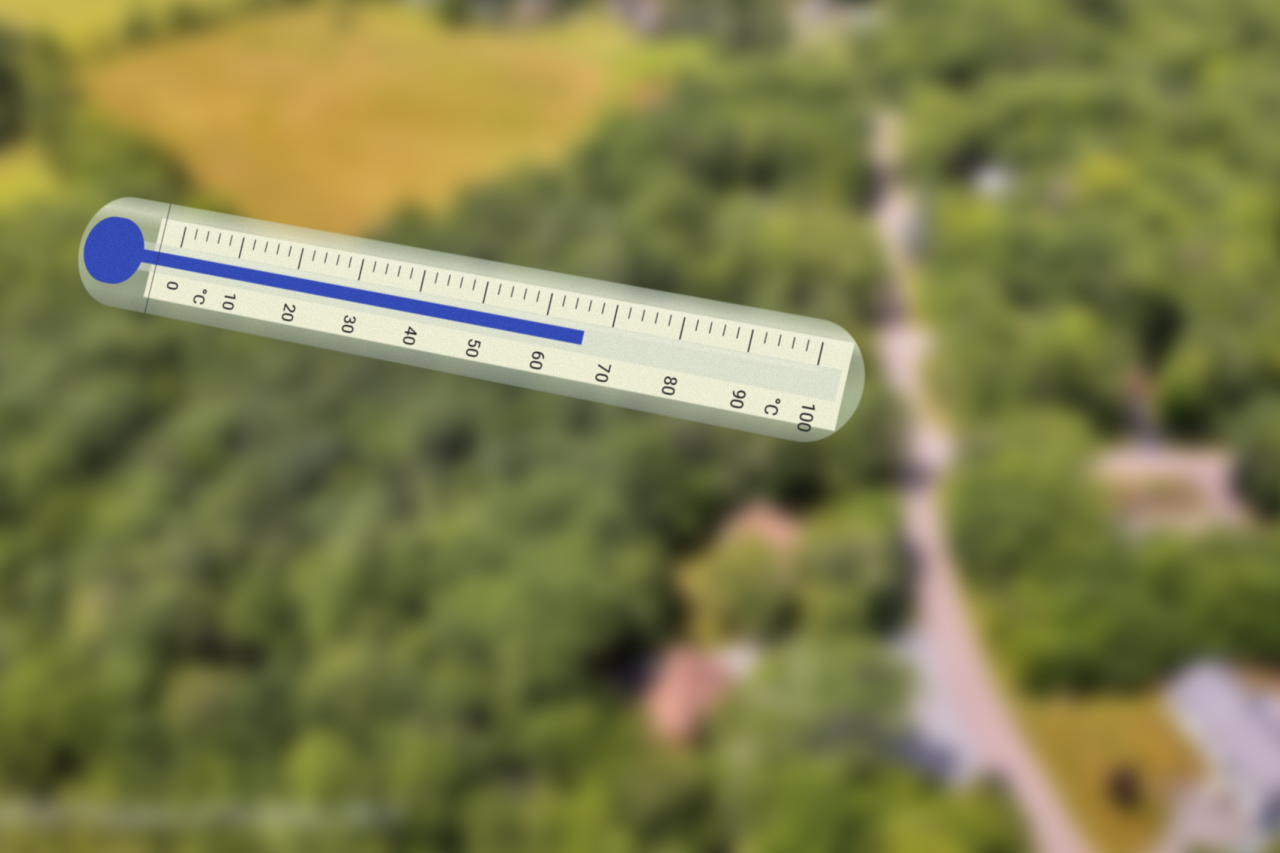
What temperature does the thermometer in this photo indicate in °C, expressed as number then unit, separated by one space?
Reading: 66 °C
